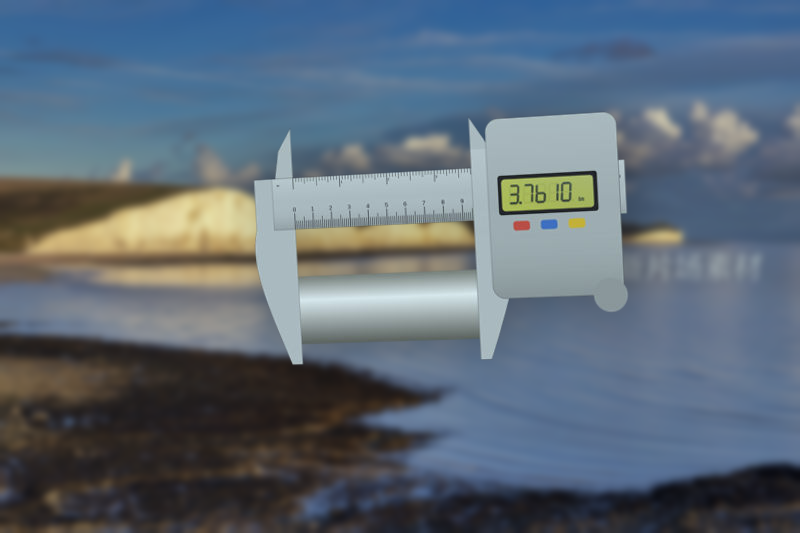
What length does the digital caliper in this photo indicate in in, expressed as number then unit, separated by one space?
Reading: 3.7610 in
